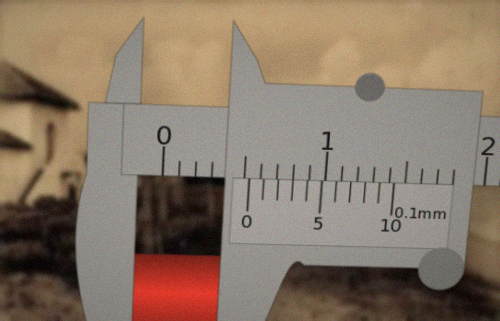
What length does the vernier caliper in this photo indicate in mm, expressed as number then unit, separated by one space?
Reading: 5.3 mm
